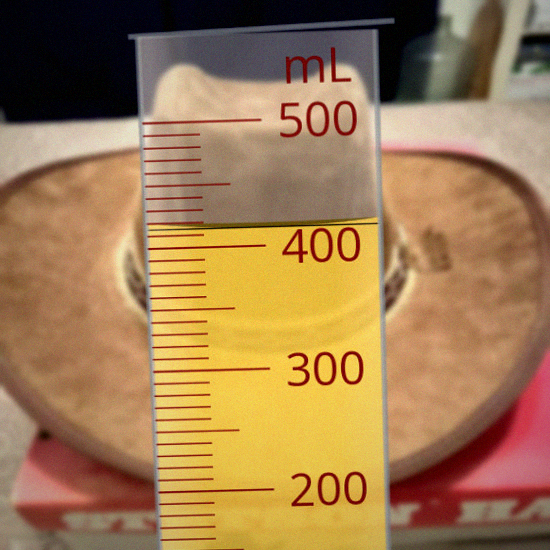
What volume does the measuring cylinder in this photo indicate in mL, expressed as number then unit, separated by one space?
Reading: 415 mL
